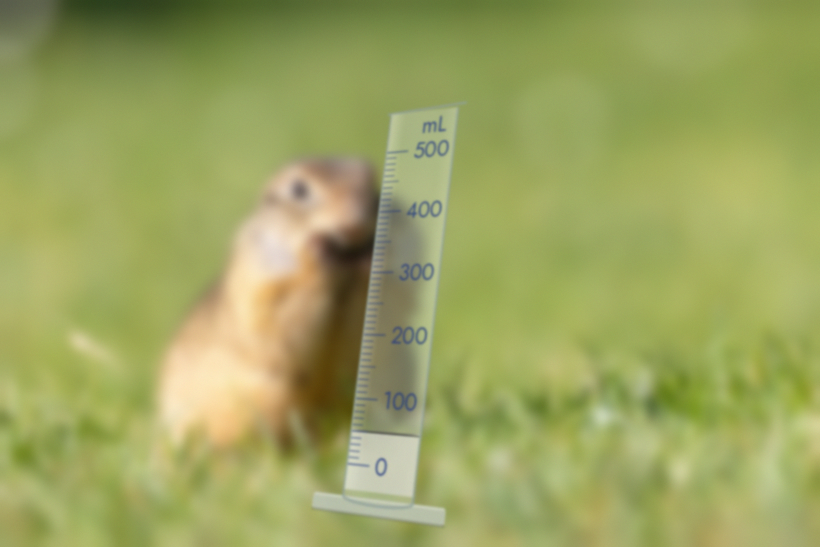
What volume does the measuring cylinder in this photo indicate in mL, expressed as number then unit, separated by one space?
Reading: 50 mL
